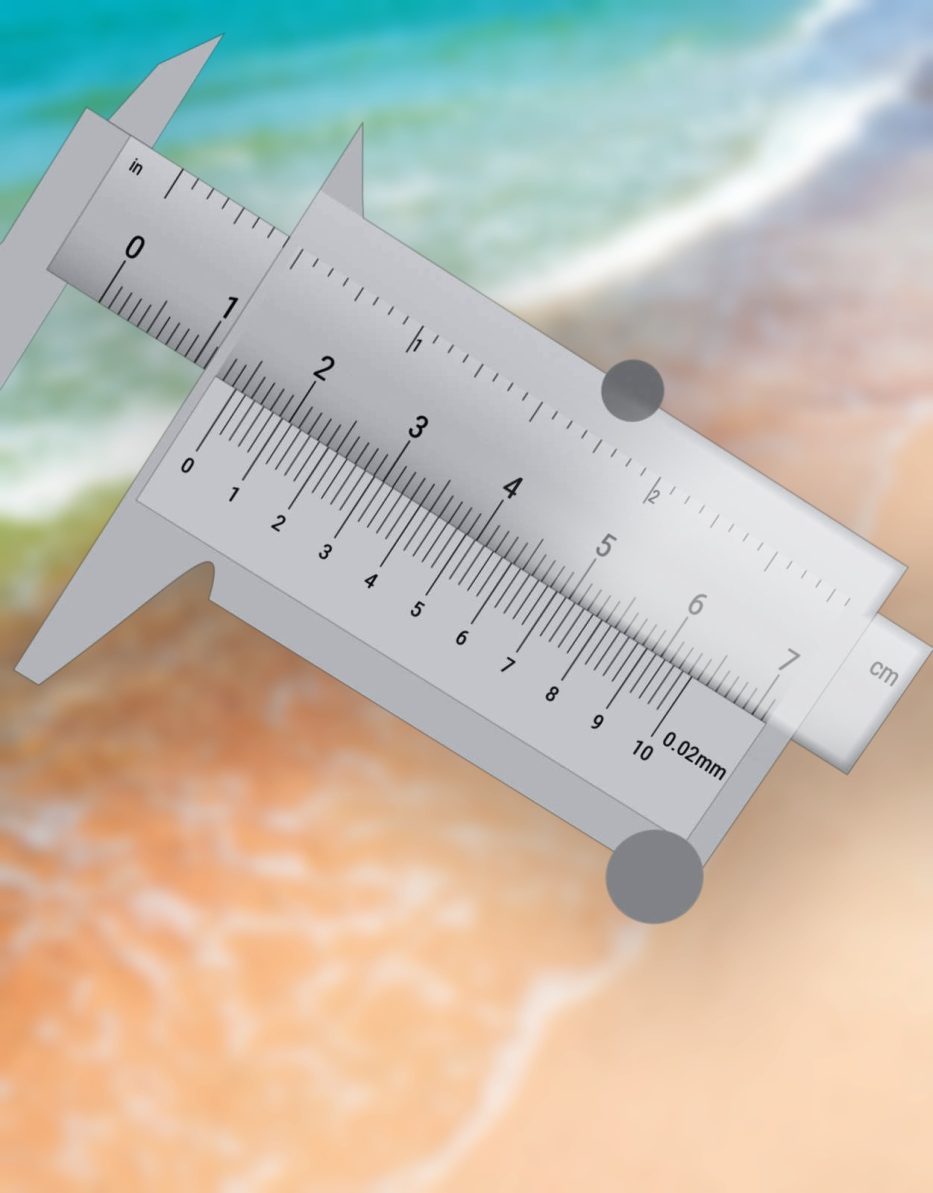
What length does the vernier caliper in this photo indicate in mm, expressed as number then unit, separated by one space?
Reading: 14.4 mm
